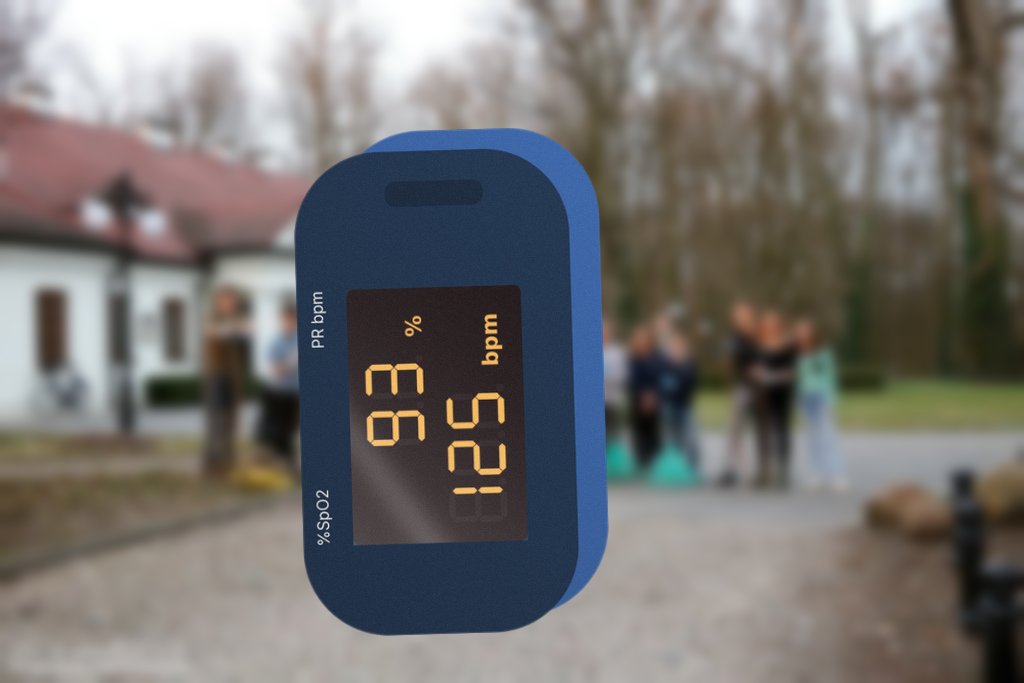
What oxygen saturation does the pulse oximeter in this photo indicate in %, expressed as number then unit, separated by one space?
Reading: 93 %
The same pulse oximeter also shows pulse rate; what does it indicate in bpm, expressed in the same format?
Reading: 125 bpm
